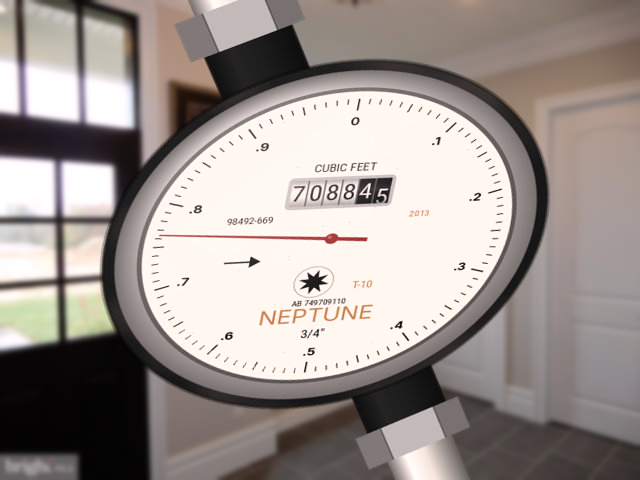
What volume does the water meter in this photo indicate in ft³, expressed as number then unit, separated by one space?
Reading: 708844.76 ft³
